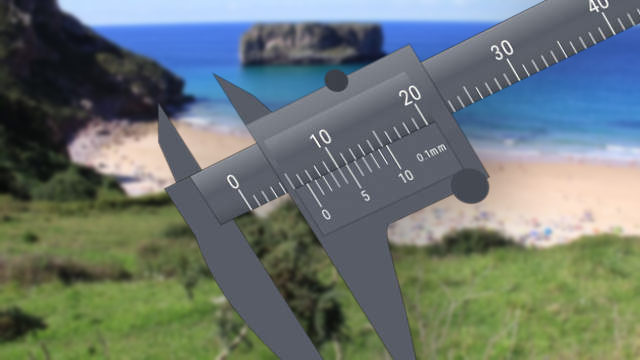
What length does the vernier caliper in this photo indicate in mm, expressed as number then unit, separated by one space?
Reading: 6.4 mm
